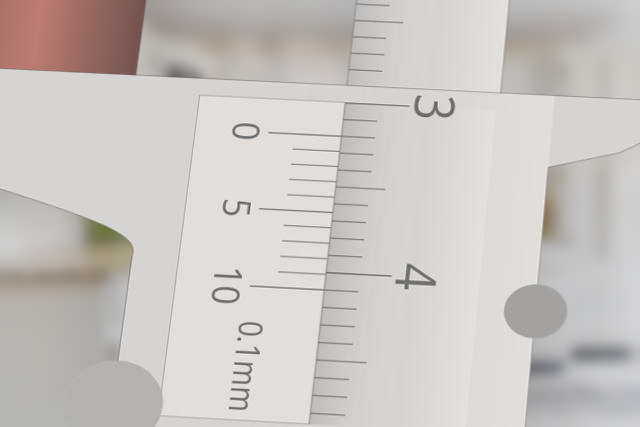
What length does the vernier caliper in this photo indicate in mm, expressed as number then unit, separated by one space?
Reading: 32.0 mm
